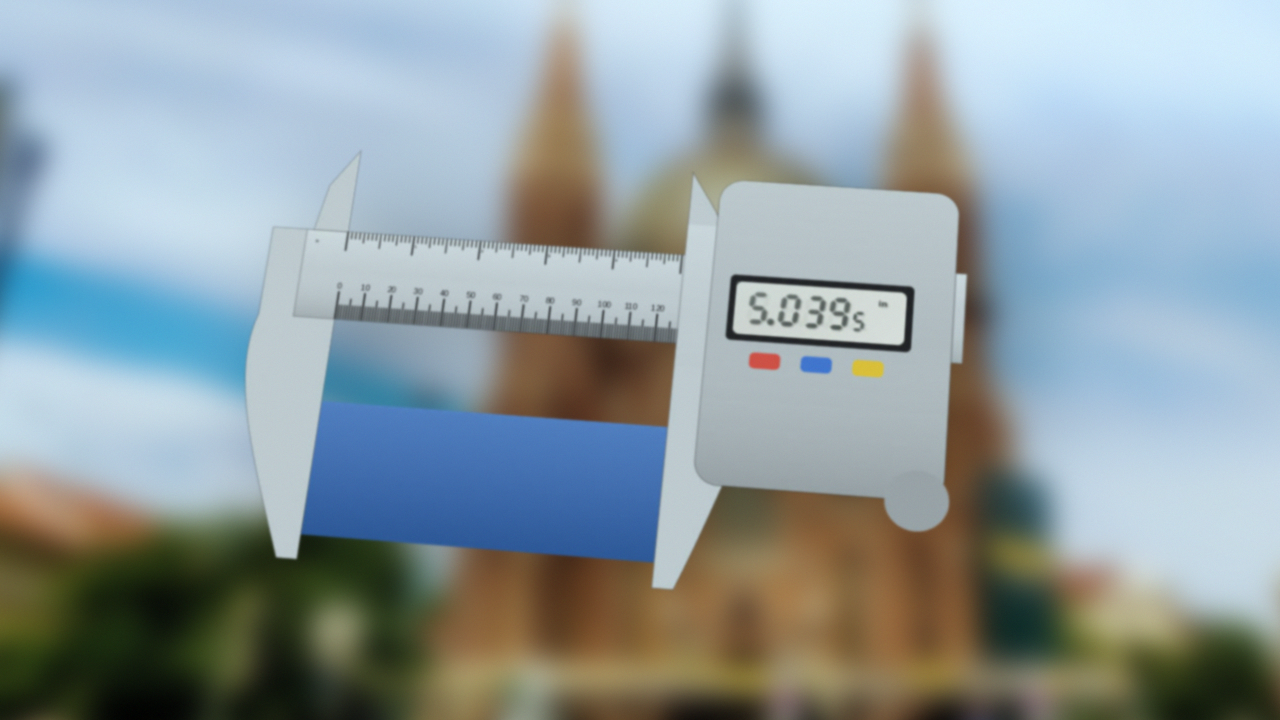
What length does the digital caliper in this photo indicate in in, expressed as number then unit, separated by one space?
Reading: 5.0395 in
